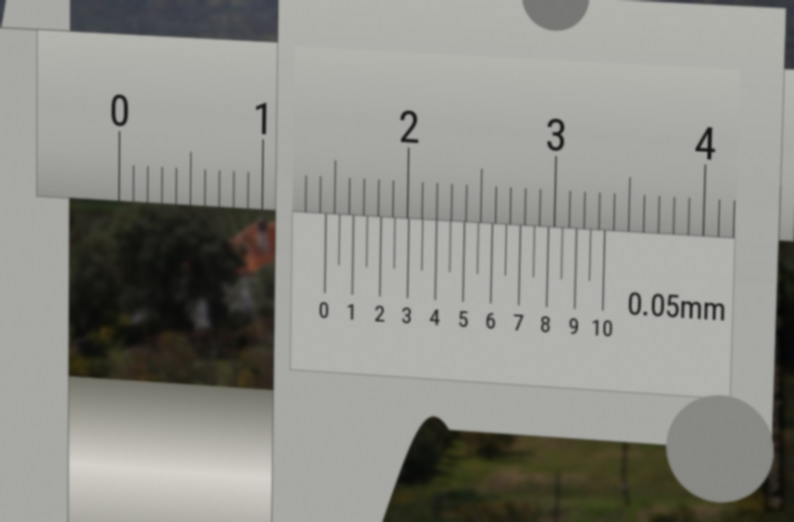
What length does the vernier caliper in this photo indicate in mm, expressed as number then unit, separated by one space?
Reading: 14.4 mm
